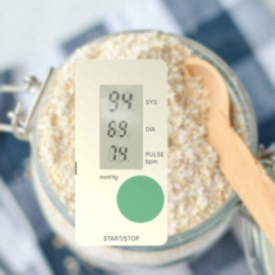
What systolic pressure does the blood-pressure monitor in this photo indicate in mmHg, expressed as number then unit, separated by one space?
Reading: 94 mmHg
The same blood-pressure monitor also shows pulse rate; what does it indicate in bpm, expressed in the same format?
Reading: 74 bpm
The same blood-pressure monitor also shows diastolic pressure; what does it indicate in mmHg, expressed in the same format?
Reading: 69 mmHg
